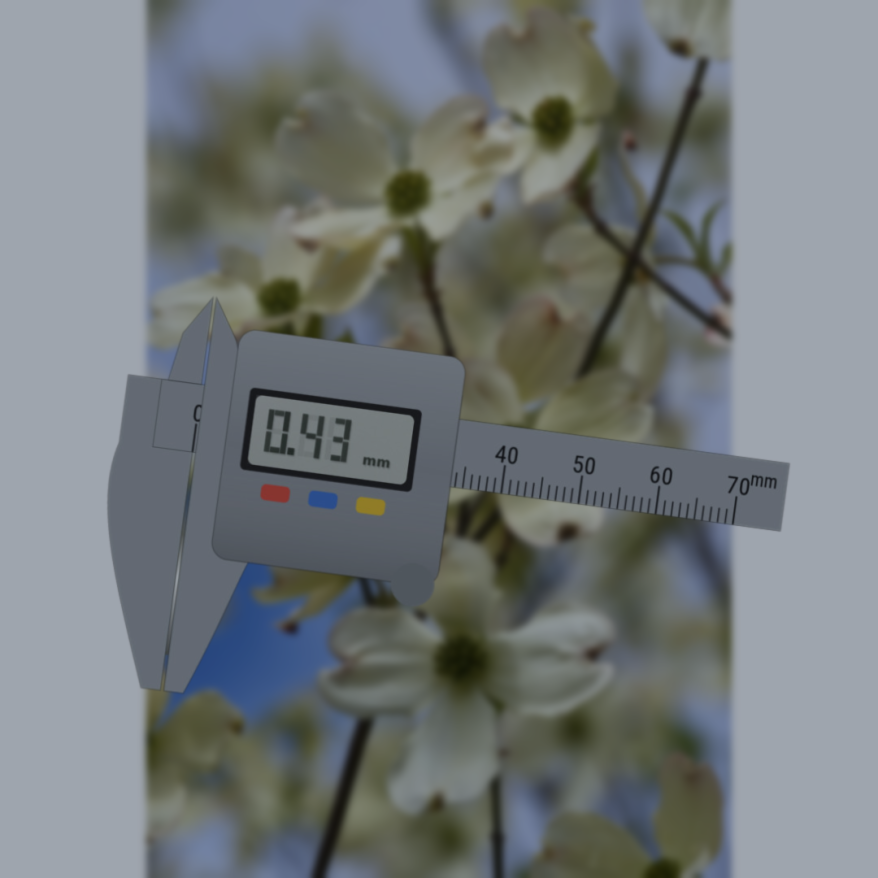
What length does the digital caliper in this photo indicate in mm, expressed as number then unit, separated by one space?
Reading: 0.43 mm
